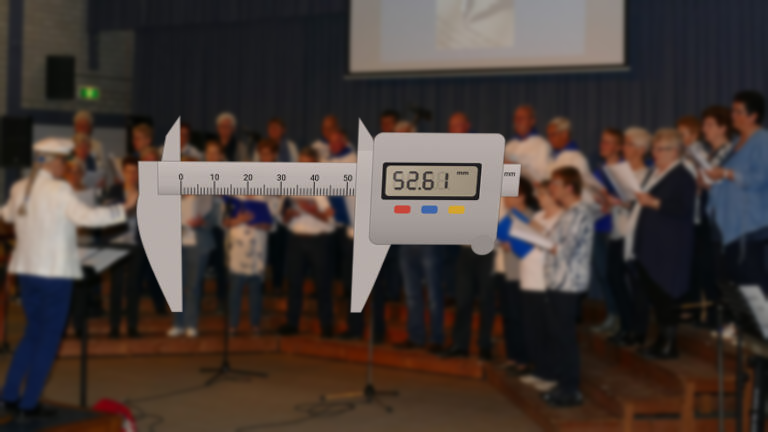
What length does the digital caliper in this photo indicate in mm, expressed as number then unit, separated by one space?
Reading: 52.61 mm
